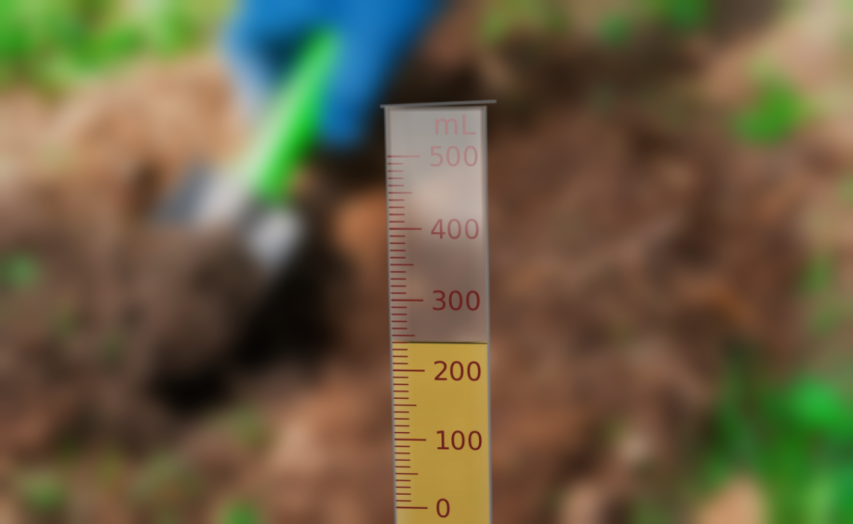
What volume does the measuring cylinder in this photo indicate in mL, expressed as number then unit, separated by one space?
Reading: 240 mL
